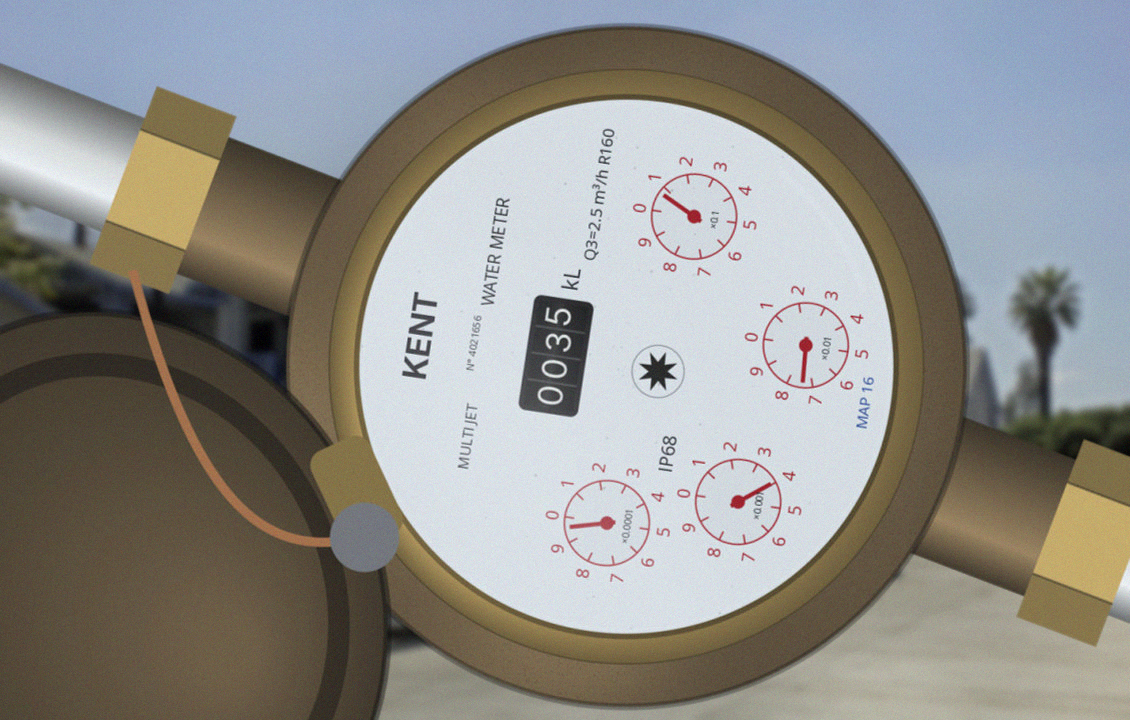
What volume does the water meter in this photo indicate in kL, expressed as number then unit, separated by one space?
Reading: 35.0739 kL
